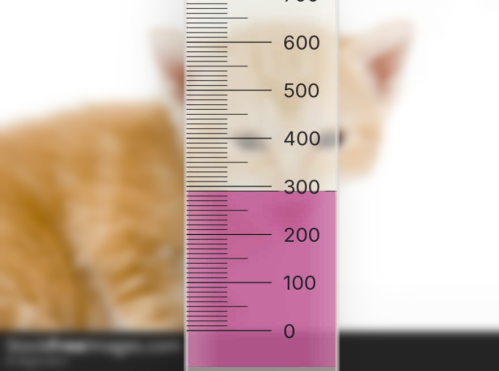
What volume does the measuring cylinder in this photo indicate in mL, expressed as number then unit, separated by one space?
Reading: 290 mL
